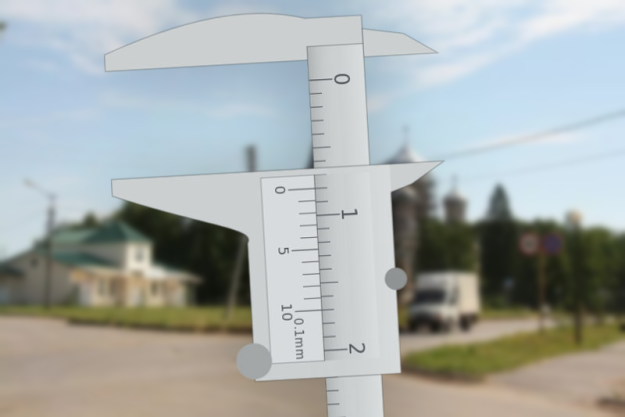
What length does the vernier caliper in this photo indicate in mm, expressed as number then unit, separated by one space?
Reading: 8.0 mm
